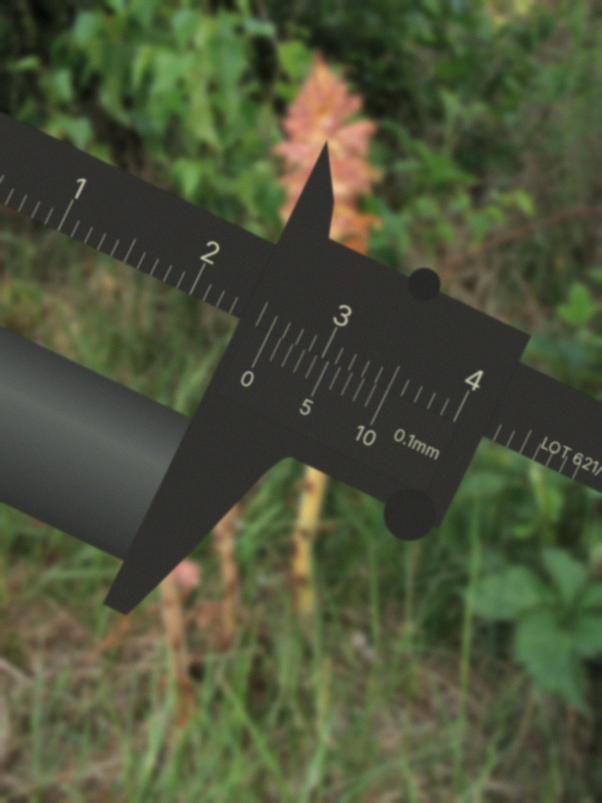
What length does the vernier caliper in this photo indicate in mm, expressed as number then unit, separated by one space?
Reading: 26.0 mm
